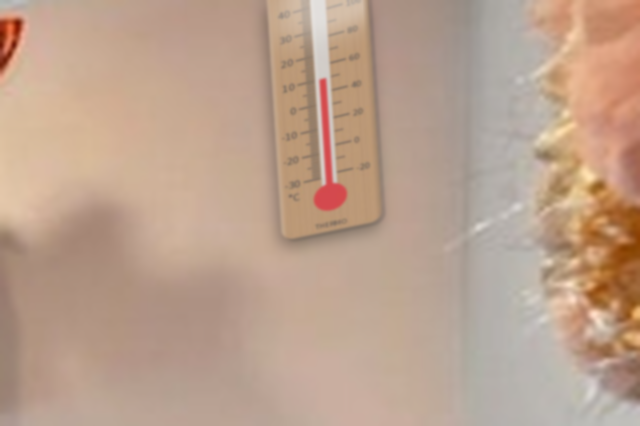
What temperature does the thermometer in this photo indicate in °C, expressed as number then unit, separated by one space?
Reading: 10 °C
